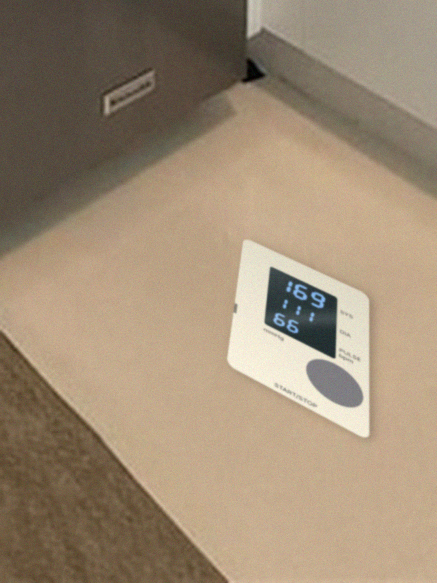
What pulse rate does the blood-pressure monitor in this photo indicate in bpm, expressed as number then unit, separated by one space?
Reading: 66 bpm
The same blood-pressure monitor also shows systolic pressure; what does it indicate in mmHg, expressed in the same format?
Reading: 169 mmHg
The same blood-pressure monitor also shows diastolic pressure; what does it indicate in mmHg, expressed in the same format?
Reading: 111 mmHg
